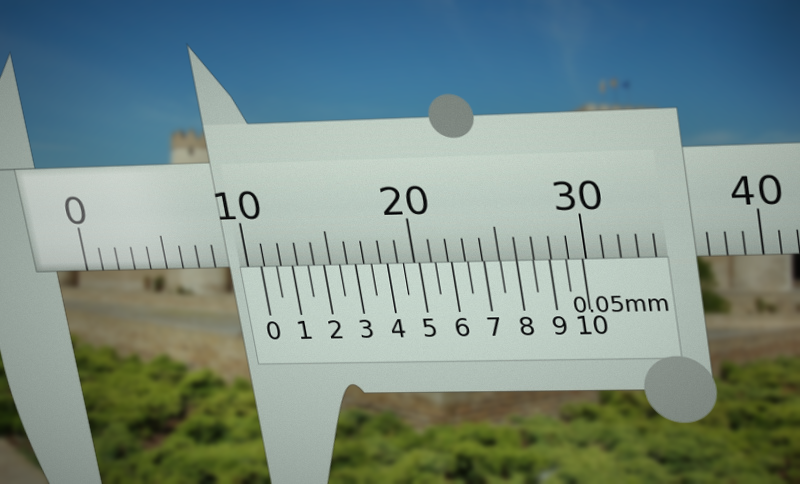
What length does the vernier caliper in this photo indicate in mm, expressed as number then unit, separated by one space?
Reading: 10.8 mm
